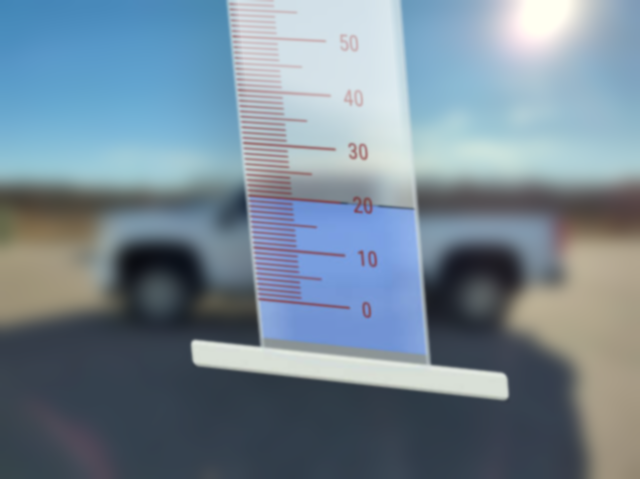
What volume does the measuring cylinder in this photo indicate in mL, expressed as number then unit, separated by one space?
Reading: 20 mL
